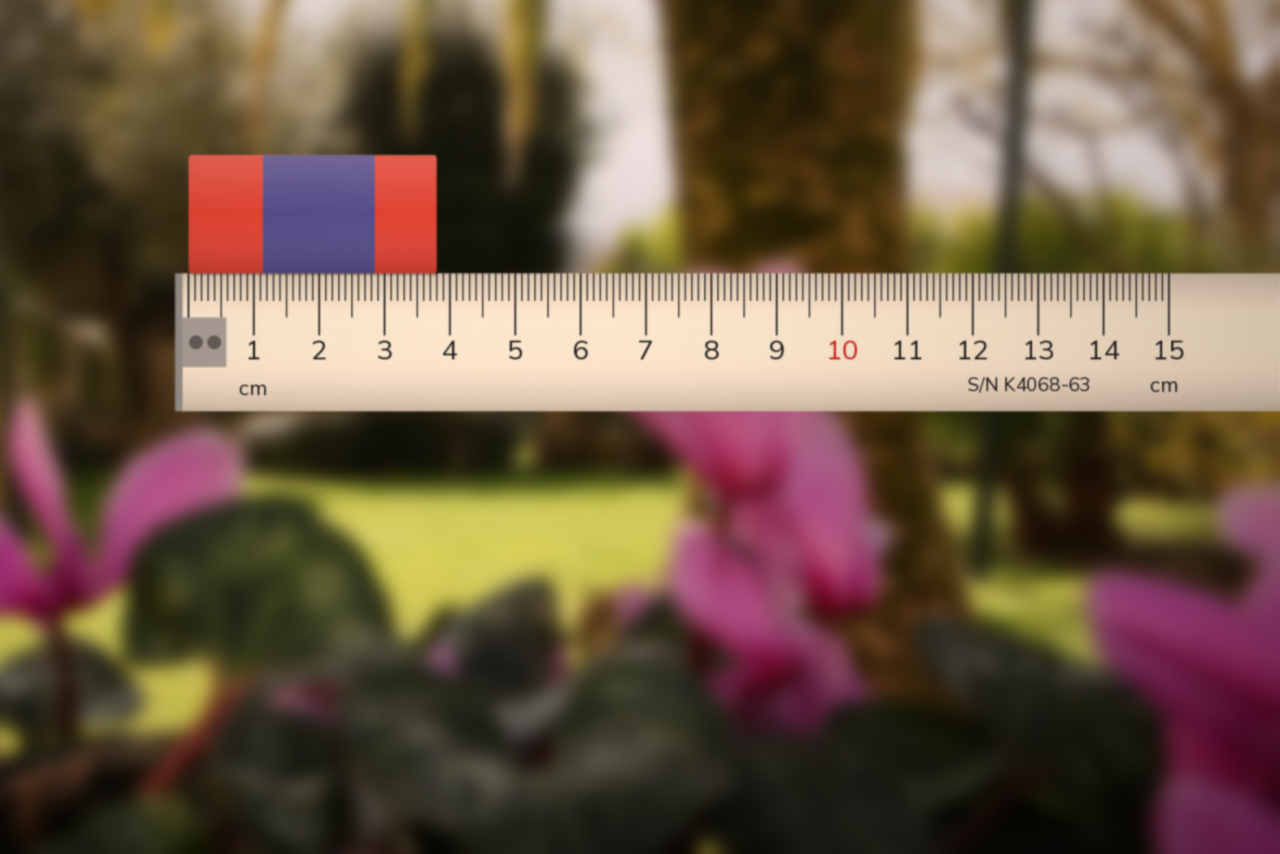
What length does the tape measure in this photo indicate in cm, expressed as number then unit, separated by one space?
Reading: 3.8 cm
